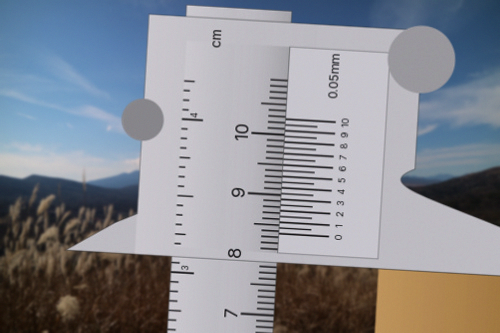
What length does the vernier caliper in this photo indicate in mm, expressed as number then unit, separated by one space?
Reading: 83.6 mm
